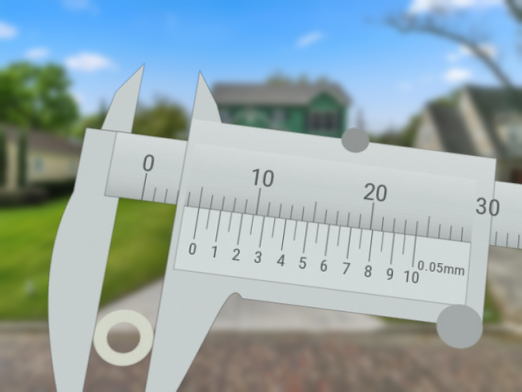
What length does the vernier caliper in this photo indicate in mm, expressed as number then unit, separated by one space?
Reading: 5.0 mm
